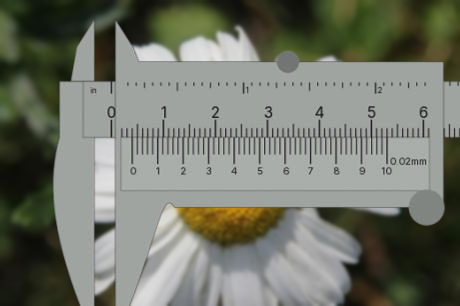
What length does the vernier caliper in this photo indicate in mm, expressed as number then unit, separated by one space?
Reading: 4.0 mm
